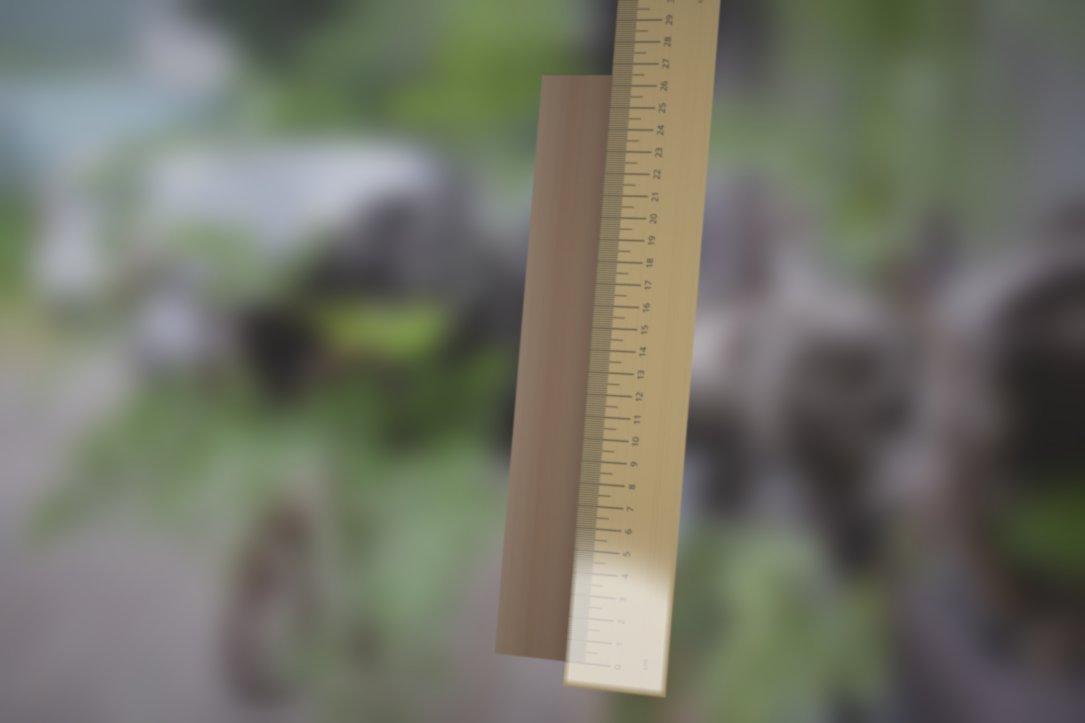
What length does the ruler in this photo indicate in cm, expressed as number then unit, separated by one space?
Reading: 26.5 cm
